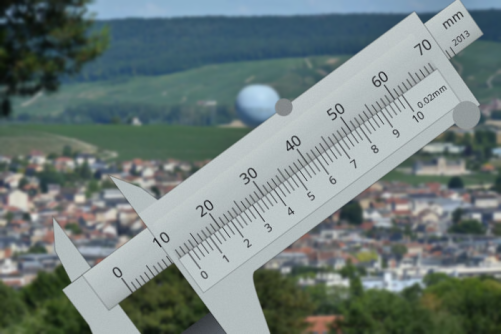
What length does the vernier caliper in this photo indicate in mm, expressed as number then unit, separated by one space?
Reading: 12.6 mm
